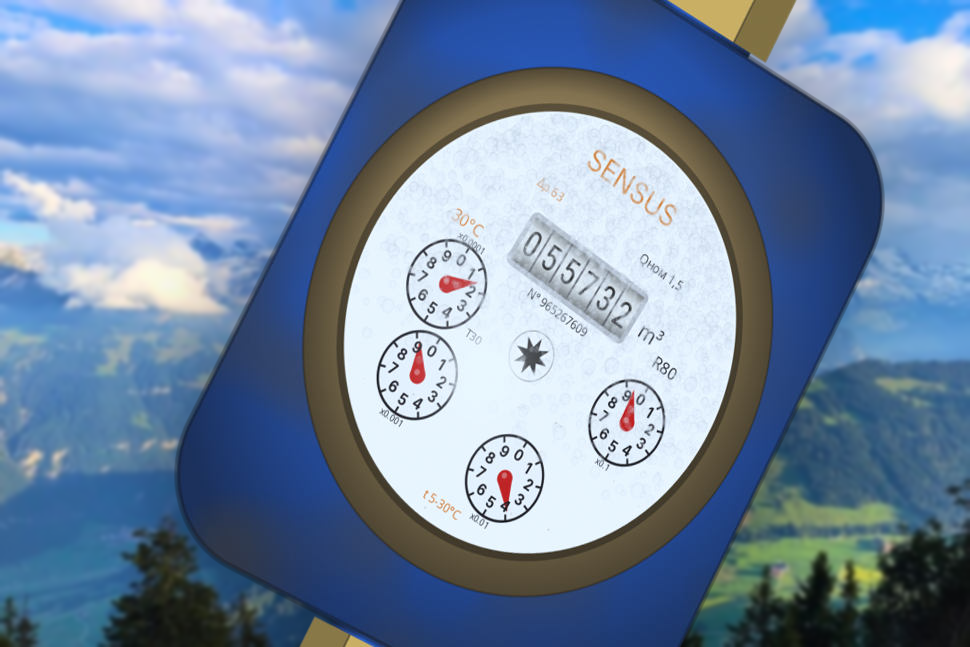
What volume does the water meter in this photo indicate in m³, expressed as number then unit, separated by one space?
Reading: 55731.9391 m³
